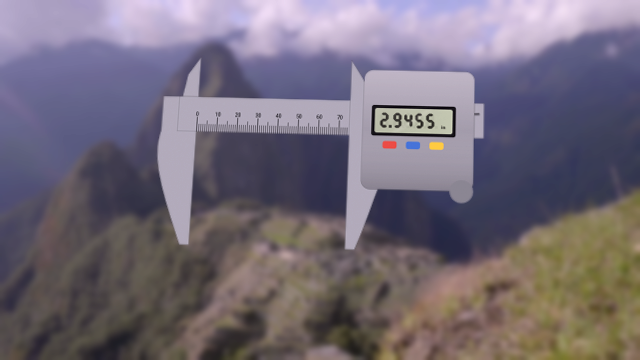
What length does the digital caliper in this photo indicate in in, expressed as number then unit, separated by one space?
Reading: 2.9455 in
